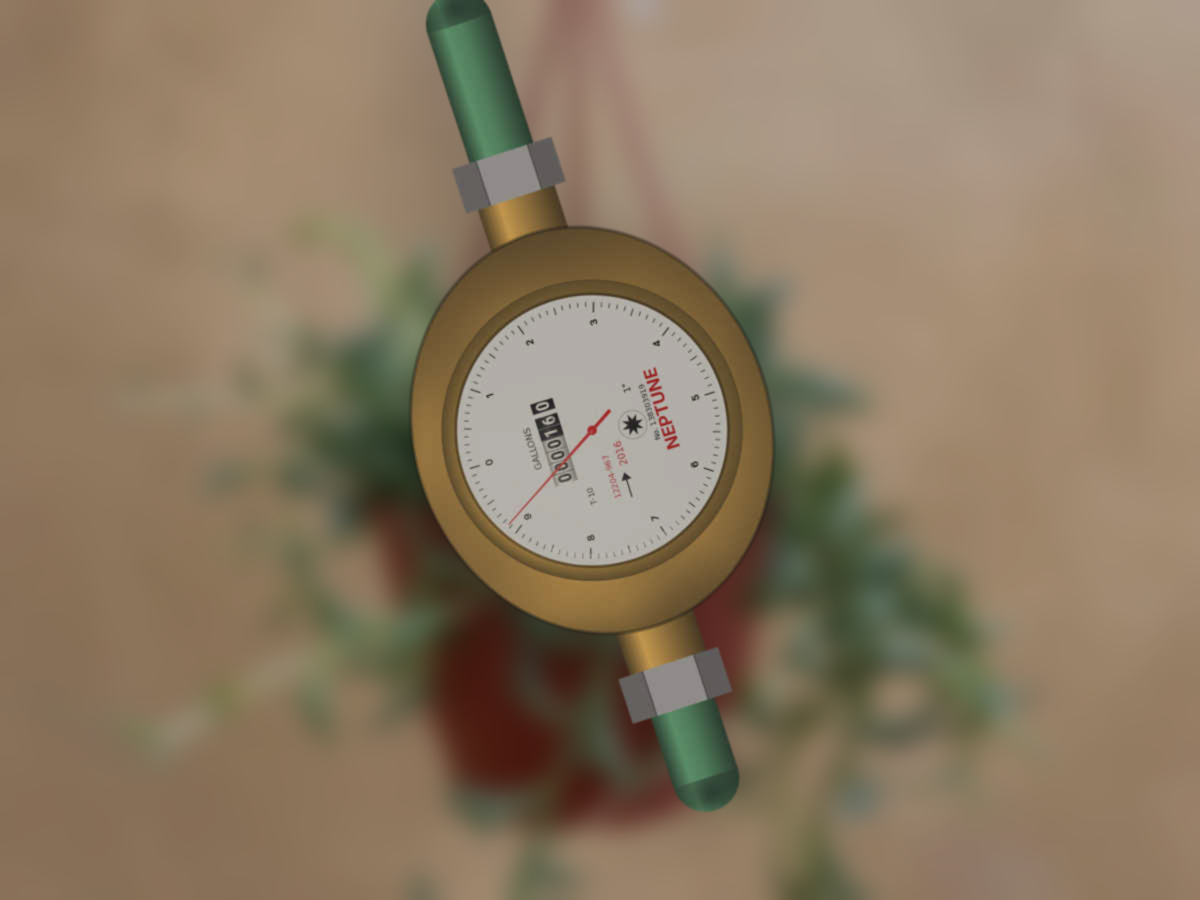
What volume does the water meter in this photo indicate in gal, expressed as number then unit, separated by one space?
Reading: 159.1 gal
